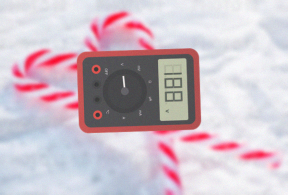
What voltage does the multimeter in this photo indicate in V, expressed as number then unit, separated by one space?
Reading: 188 V
